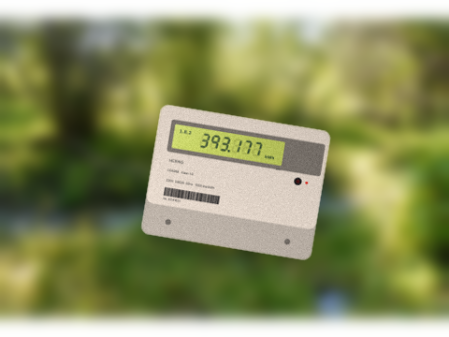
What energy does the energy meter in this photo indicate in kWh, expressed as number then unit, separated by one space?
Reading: 393.177 kWh
